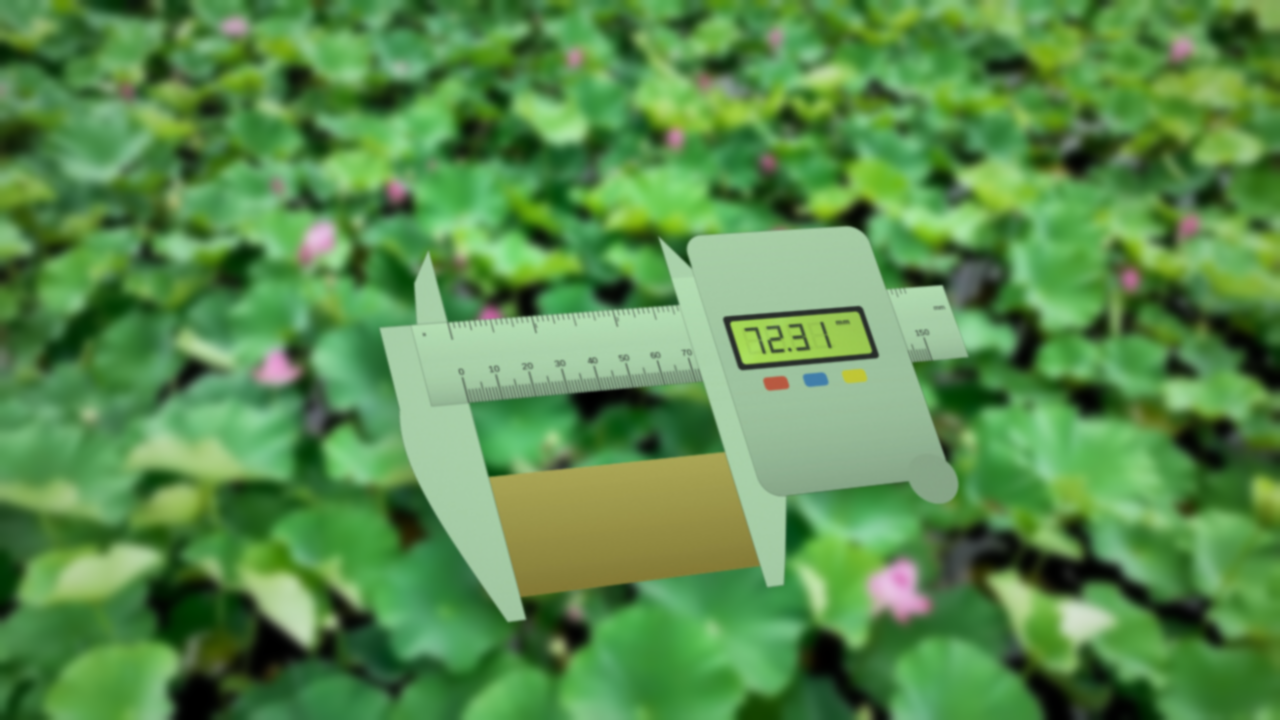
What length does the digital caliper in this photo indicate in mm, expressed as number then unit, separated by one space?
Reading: 72.31 mm
